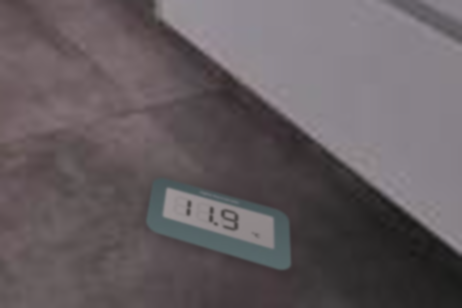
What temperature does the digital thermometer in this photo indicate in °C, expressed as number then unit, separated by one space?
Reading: 11.9 °C
